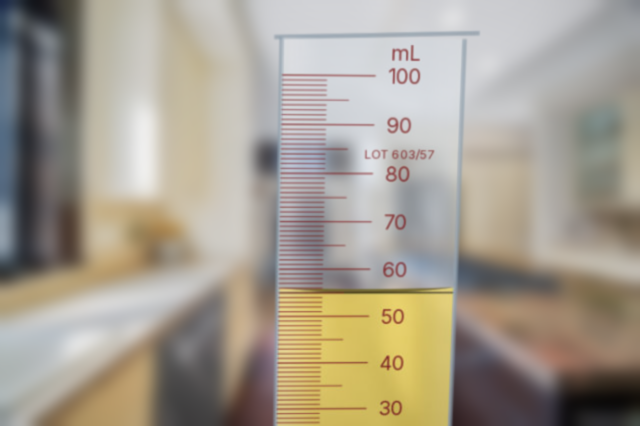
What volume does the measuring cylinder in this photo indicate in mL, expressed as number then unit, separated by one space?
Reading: 55 mL
